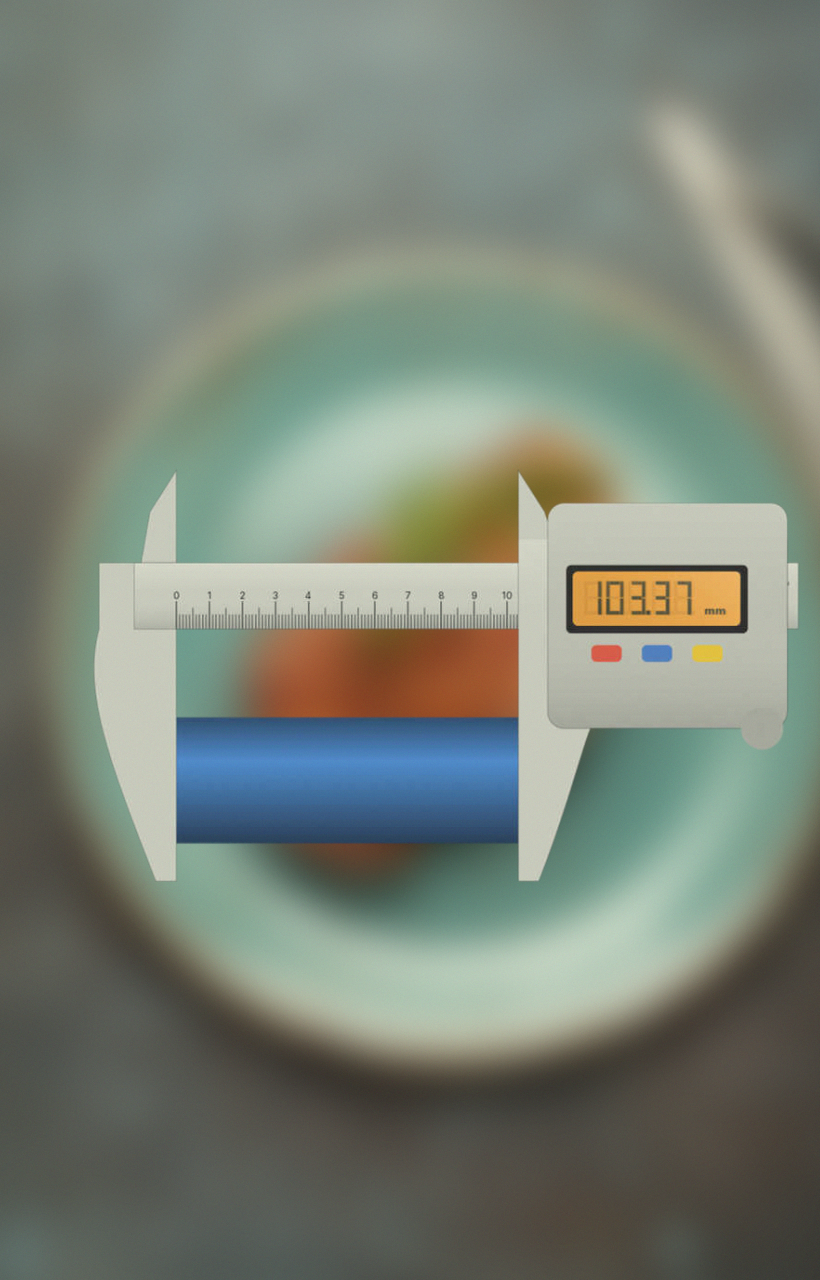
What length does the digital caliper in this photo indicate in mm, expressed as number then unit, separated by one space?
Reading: 103.37 mm
